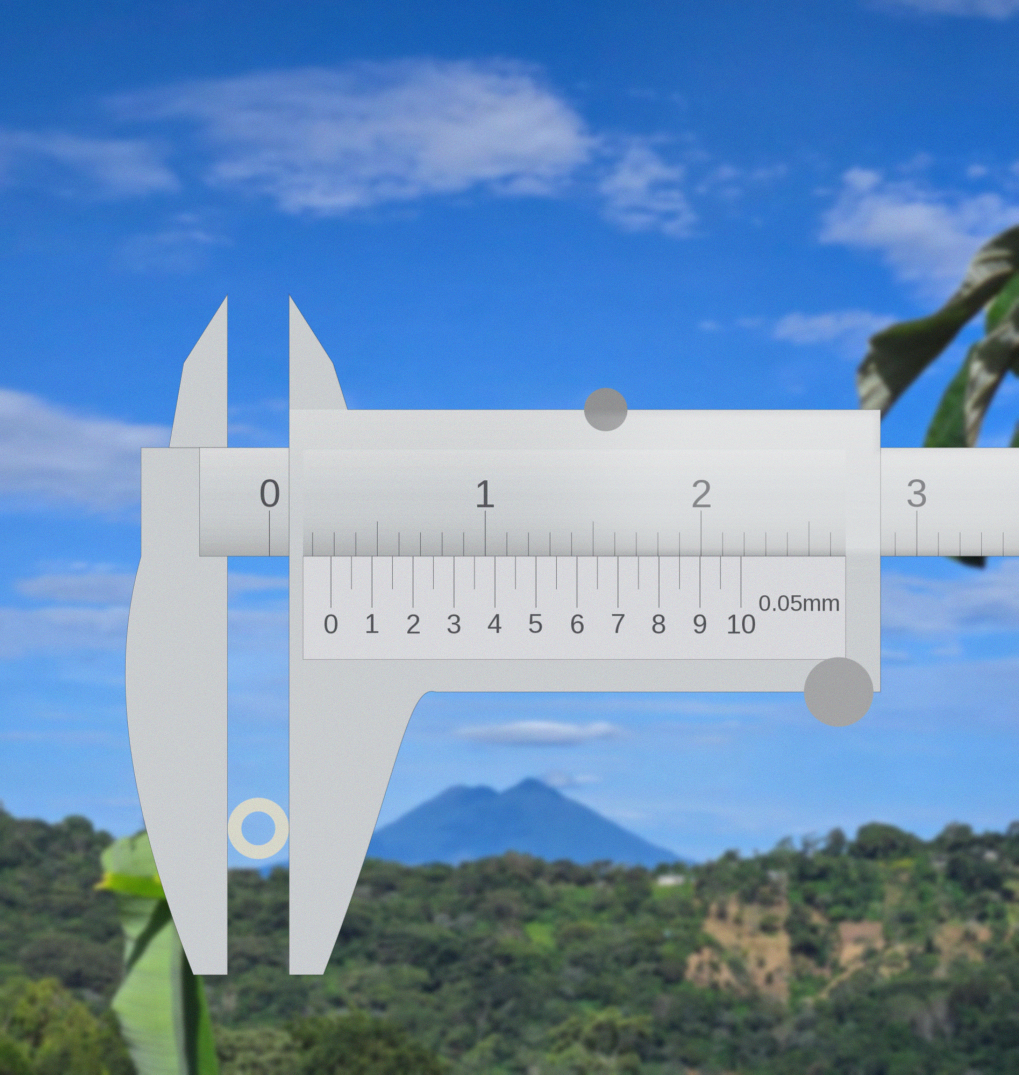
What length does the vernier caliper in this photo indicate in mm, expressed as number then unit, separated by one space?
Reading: 2.85 mm
